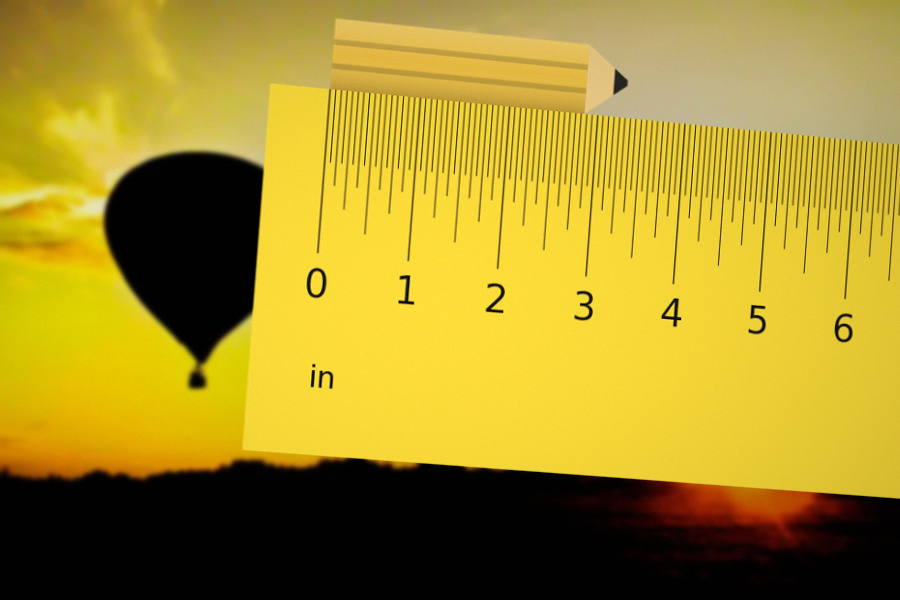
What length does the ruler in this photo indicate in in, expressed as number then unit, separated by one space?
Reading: 3.3125 in
